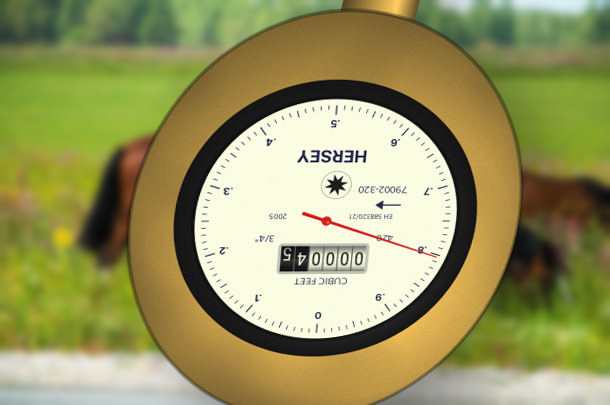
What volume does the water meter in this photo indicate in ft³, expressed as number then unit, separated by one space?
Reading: 44.80 ft³
